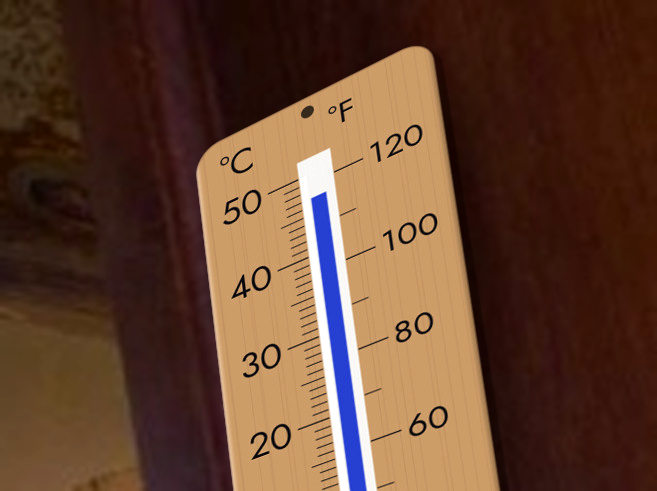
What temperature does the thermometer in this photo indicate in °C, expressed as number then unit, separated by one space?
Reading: 47 °C
